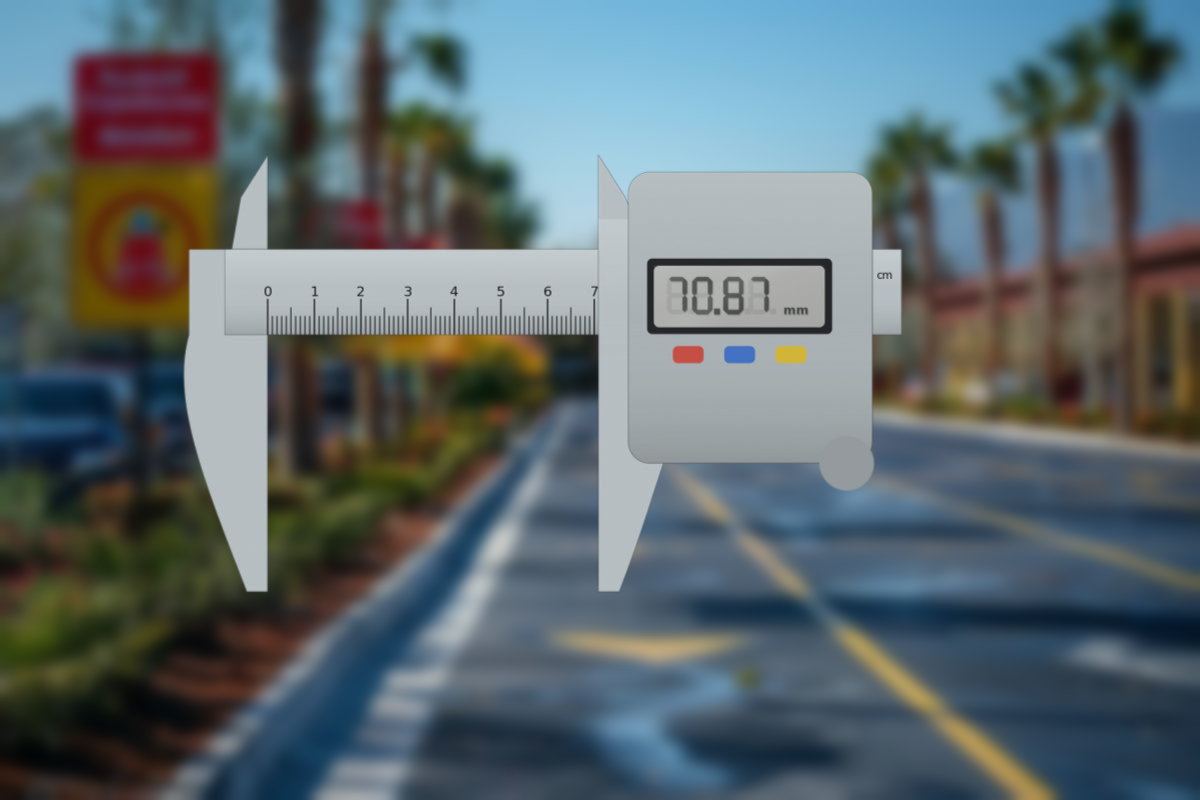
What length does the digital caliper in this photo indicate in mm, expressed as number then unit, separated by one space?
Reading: 70.87 mm
